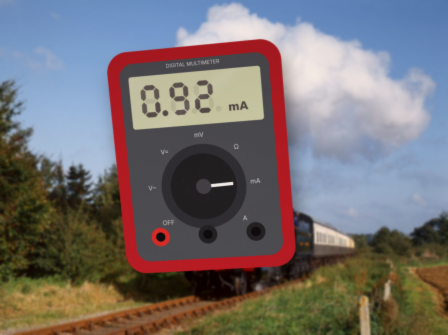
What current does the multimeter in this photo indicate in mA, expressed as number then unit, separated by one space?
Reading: 0.92 mA
